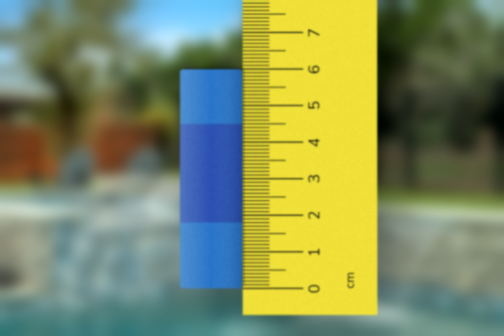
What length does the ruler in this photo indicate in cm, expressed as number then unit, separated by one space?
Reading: 6 cm
